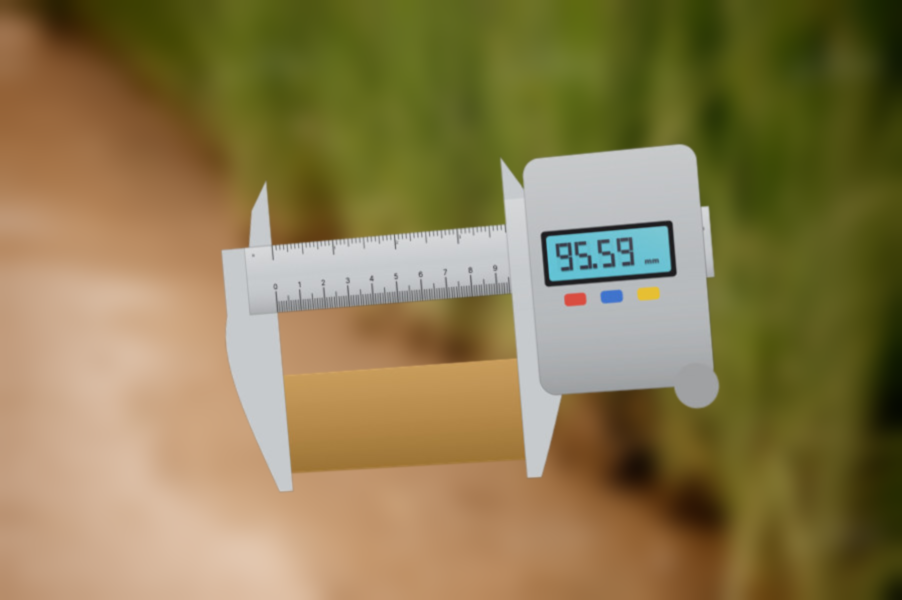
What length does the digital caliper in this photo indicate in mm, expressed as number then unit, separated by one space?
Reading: 95.59 mm
